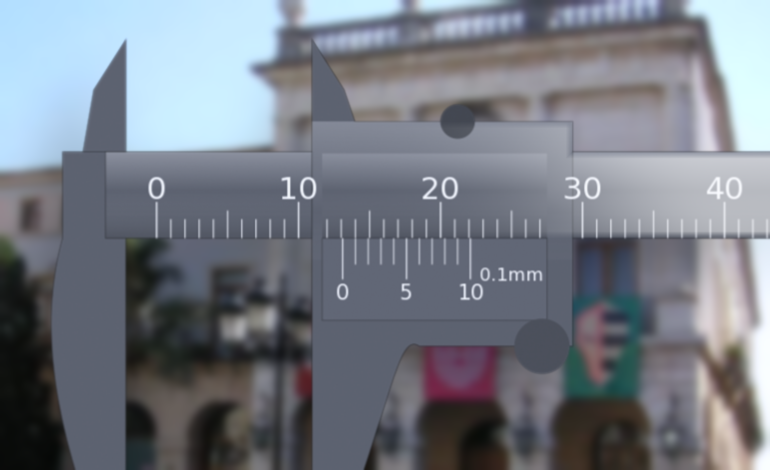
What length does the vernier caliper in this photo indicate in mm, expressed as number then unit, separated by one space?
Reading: 13.1 mm
